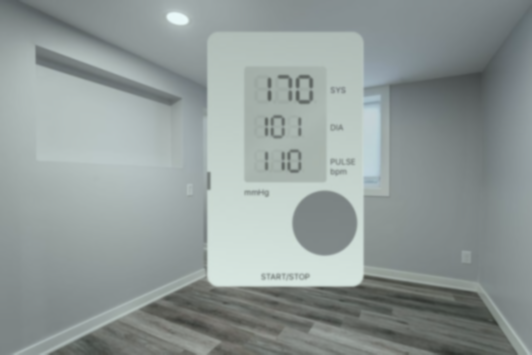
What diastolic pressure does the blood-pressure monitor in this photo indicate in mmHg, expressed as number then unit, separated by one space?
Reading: 101 mmHg
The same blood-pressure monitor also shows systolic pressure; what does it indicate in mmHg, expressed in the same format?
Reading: 170 mmHg
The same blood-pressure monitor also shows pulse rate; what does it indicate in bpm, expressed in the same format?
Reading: 110 bpm
